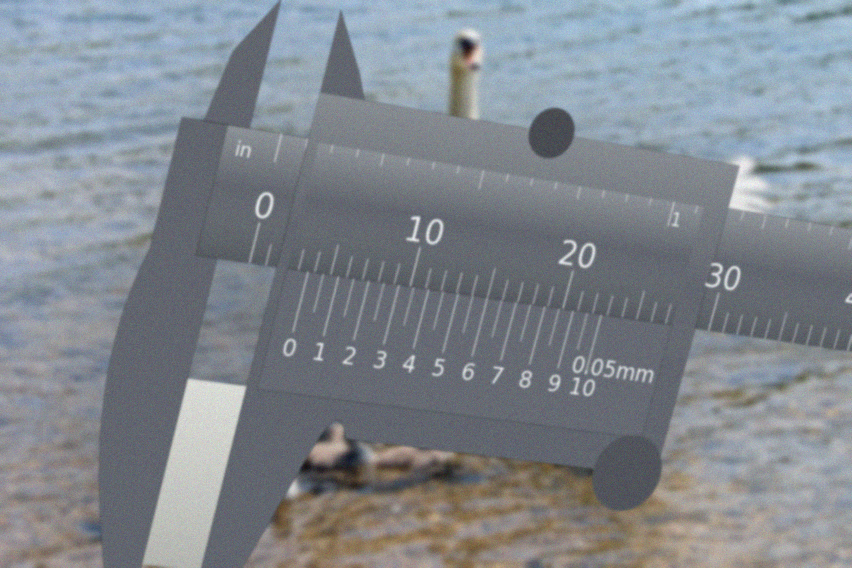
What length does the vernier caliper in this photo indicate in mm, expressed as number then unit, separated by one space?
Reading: 3.6 mm
